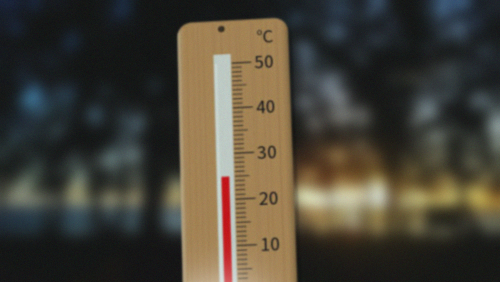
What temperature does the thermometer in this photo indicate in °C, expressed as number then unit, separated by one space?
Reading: 25 °C
